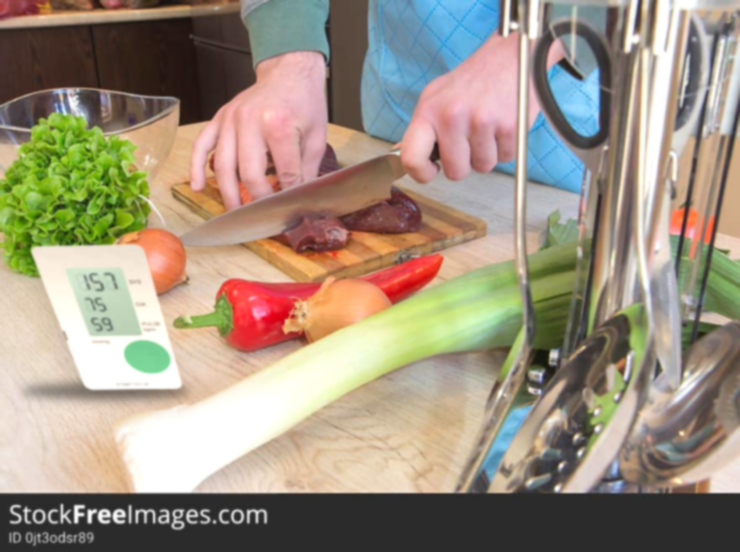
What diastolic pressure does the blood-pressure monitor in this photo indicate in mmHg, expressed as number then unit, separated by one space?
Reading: 75 mmHg
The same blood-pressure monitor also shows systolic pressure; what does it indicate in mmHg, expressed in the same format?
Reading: 157 mmHg
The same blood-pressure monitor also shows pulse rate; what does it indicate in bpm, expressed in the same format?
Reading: 59 bpm
